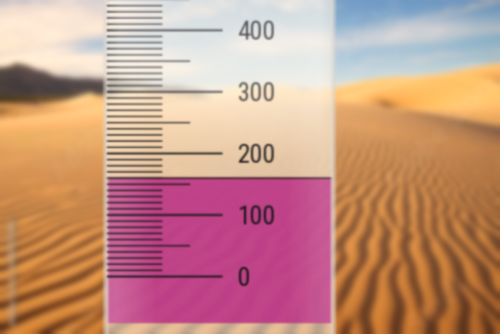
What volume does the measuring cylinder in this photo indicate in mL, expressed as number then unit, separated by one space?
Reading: 160 mL
